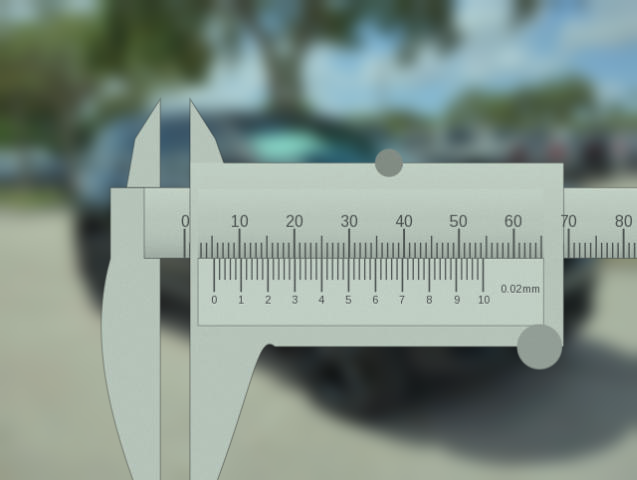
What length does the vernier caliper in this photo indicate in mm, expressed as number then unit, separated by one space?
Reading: 5.4 mm
